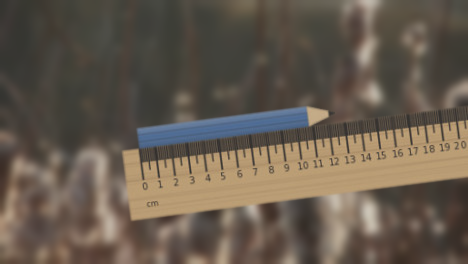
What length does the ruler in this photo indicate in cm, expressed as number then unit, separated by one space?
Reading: 12.5 cm
